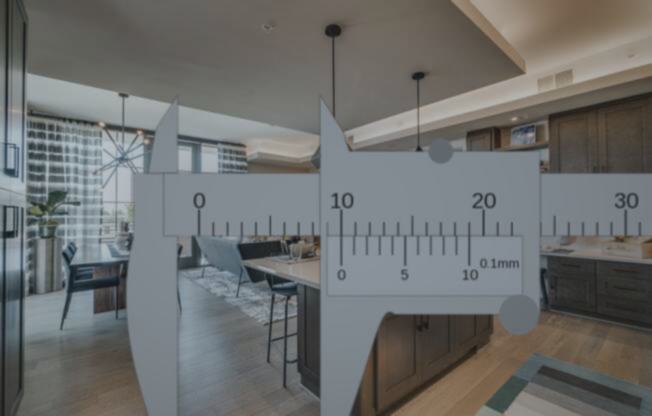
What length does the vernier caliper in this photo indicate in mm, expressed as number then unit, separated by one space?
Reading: 10.0 mm
